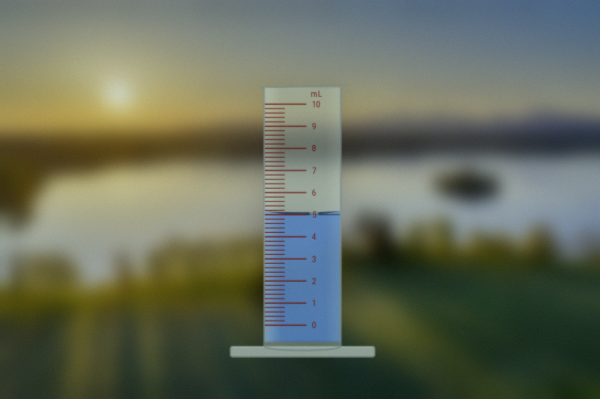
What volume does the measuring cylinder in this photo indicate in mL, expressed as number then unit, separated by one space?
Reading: 5 mL
